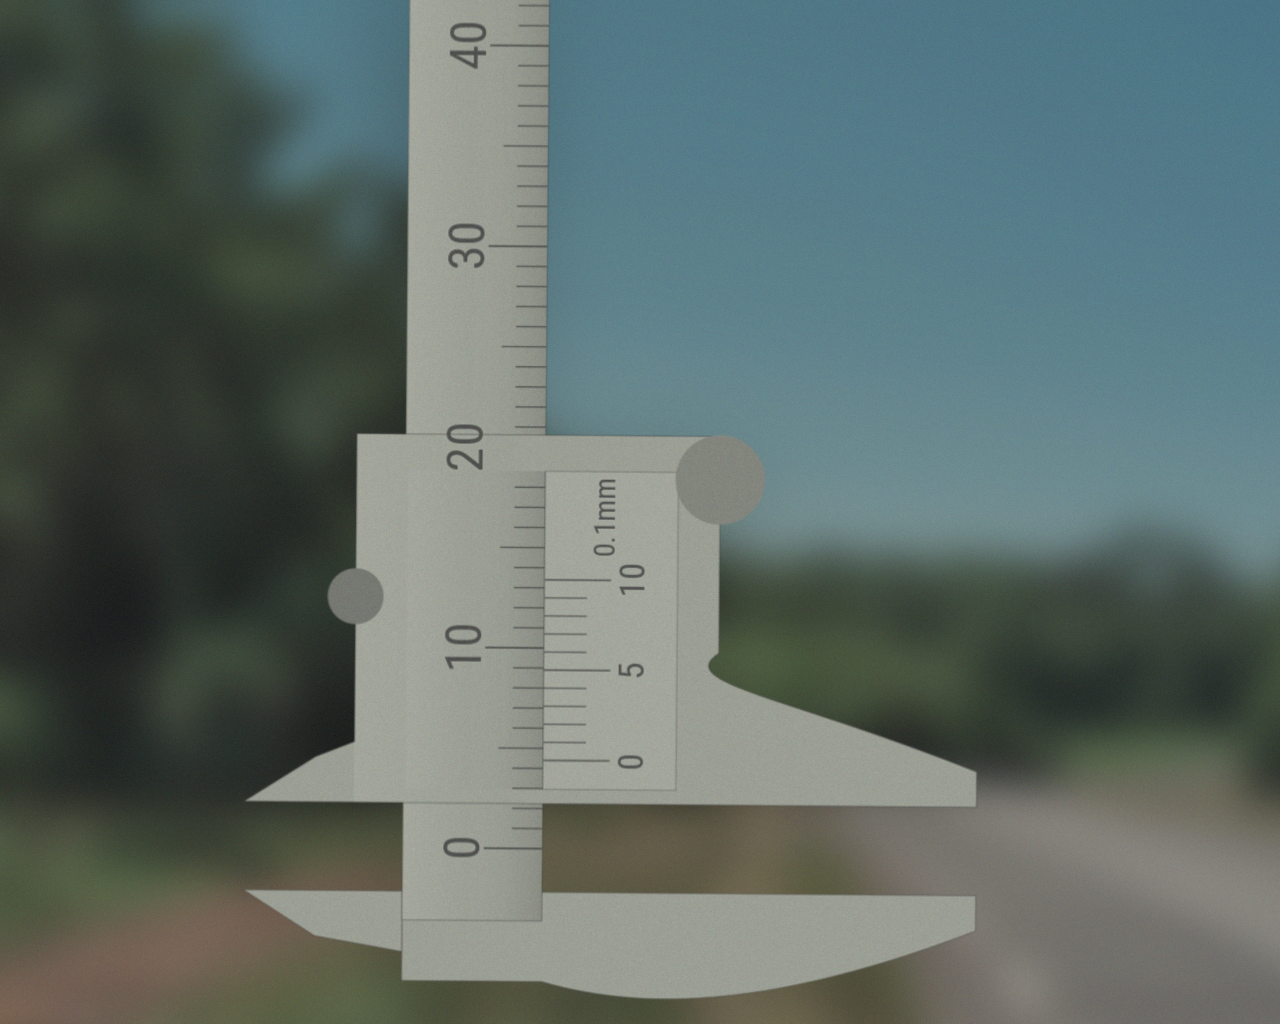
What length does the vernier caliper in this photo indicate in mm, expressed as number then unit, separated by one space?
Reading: 4.4 mm
